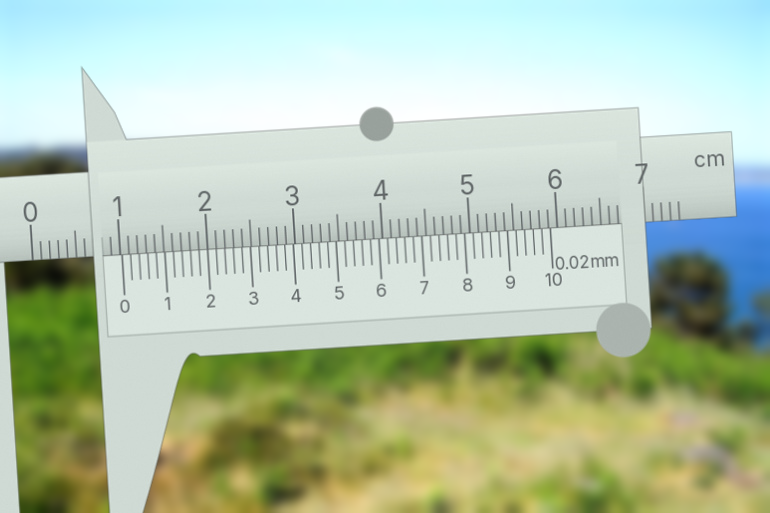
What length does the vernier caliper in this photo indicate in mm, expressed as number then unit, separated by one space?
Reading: 10.2 mm
